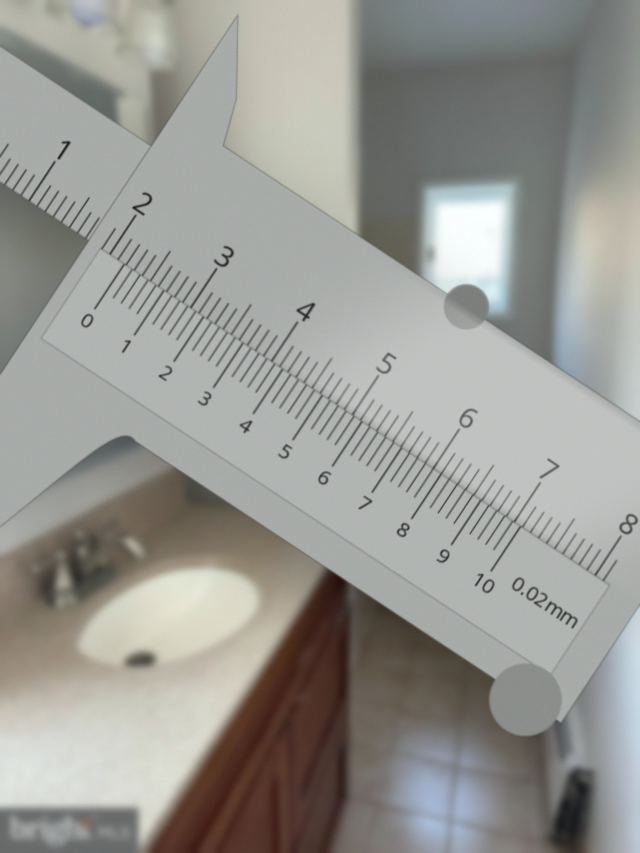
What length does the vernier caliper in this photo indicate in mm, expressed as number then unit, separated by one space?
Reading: 21.8 mm
